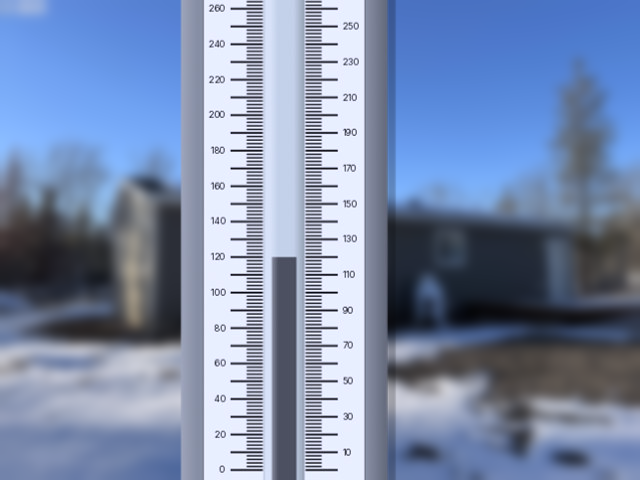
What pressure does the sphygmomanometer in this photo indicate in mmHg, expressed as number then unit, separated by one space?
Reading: 120 mmHg
